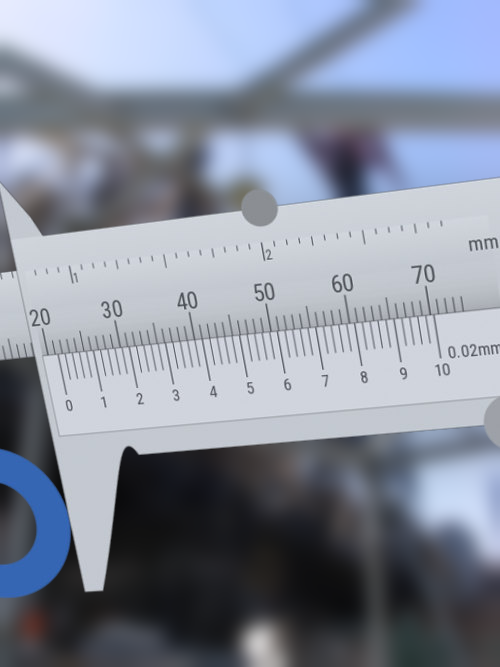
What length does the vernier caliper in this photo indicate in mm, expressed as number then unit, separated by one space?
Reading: 21.4 mm
